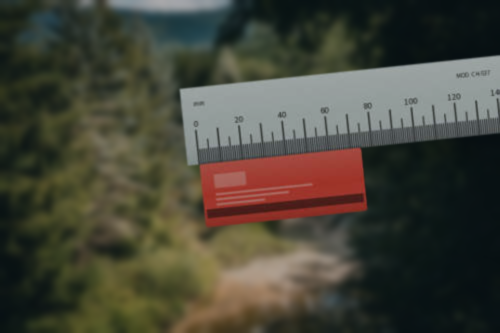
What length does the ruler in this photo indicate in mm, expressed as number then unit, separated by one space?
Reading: 75 mm
